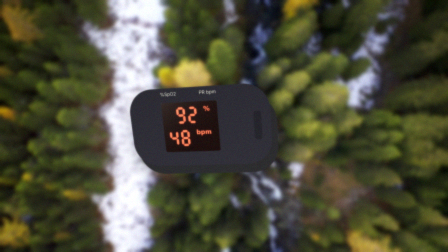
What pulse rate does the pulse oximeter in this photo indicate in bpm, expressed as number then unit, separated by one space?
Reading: 48 bpm
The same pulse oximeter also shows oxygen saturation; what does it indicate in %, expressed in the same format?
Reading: 92 %
